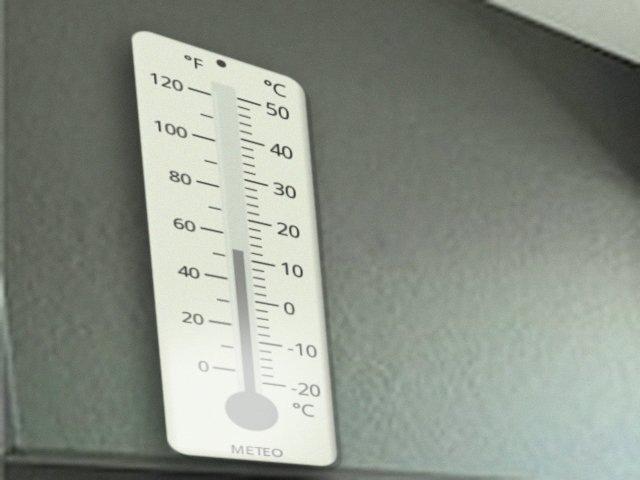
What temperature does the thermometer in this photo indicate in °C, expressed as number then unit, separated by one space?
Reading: 12 °C
